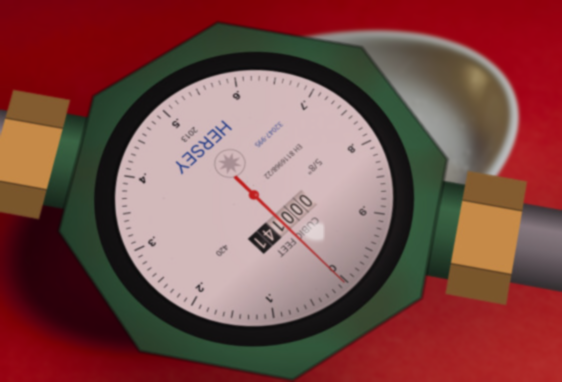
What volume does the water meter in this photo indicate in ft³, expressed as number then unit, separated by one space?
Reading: 141.00 ft³
